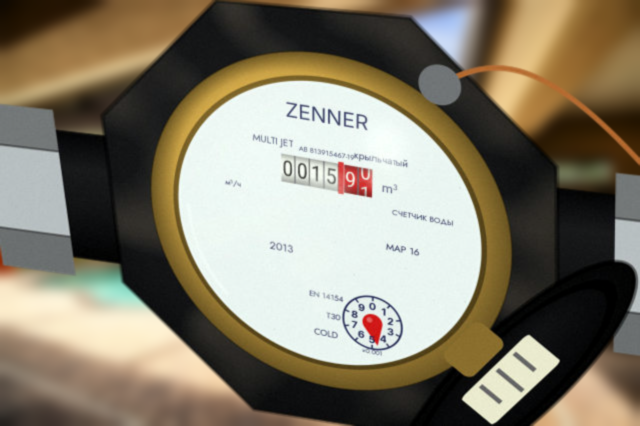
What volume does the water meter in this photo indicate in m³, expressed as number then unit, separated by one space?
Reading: 15.904 m³
